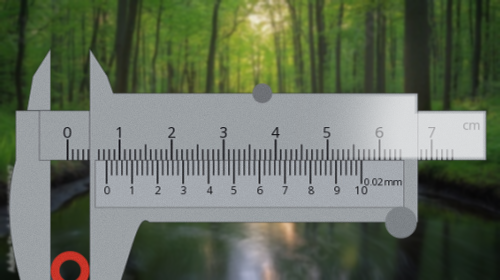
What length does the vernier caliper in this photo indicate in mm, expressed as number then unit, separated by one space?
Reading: 7.5 mm
